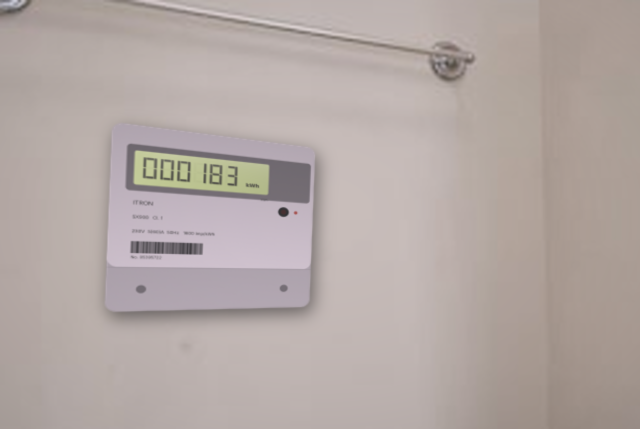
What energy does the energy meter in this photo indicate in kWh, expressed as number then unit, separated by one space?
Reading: 183 kWh
